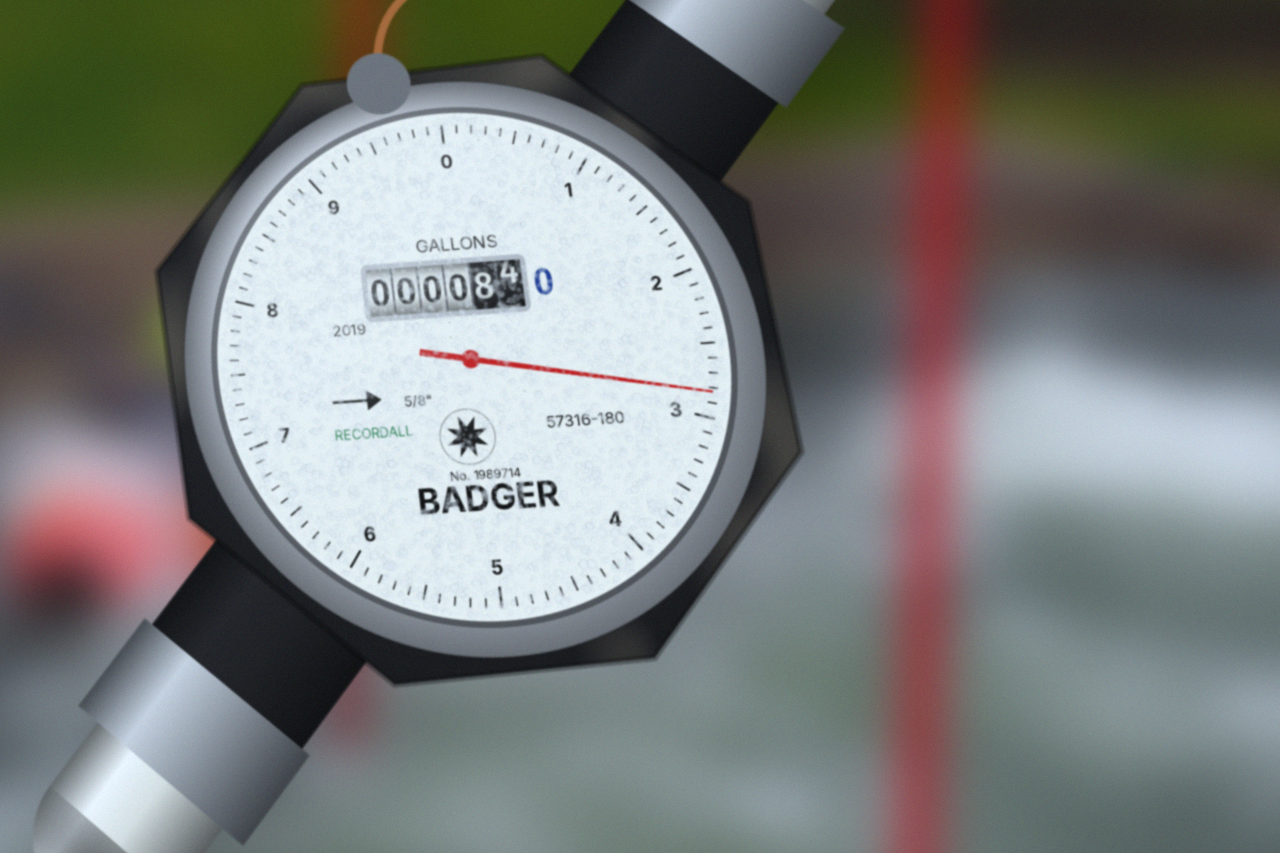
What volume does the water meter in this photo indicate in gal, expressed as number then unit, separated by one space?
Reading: 842.8 gal
